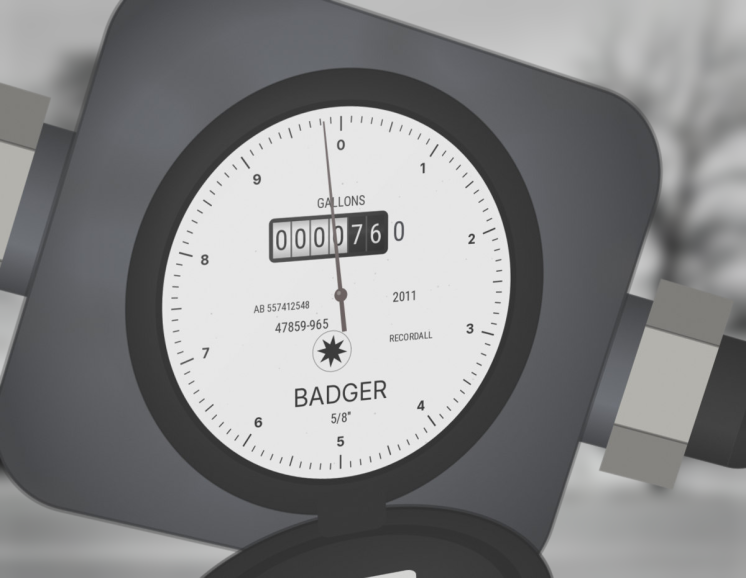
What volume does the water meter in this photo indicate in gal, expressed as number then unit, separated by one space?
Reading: 759.8 gal
